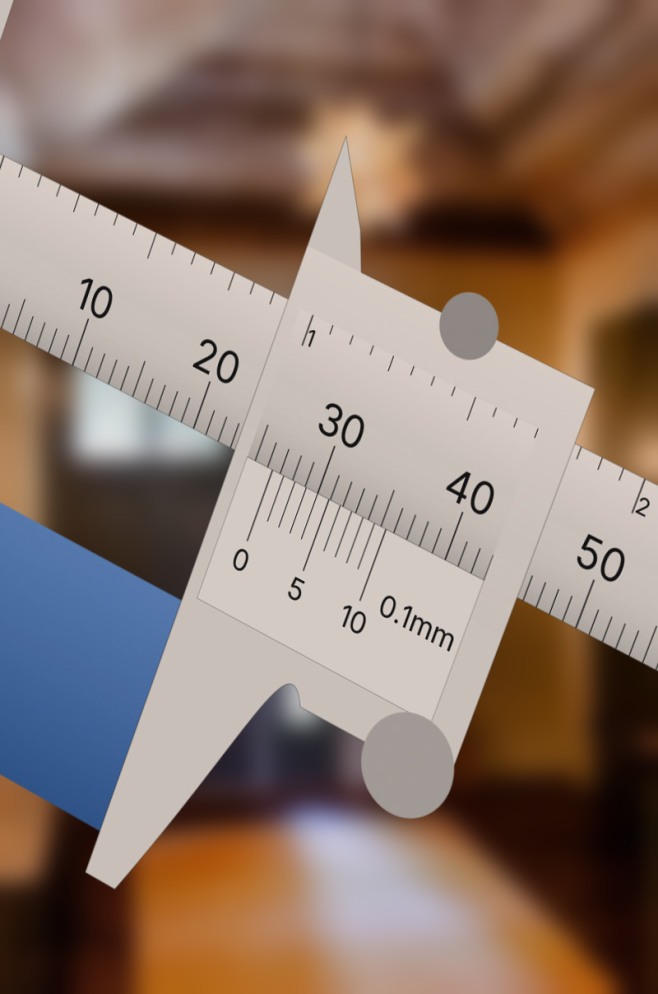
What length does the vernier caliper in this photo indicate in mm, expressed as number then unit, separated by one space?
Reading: 26.4 mm
